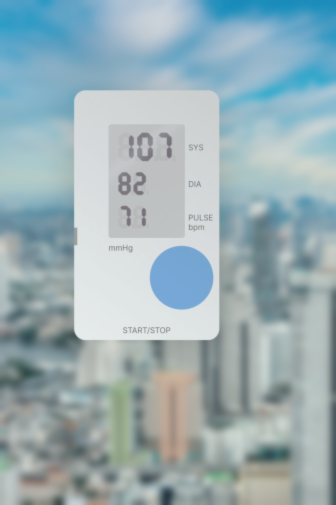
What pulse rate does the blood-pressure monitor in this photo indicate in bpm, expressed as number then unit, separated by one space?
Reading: 71 bpm
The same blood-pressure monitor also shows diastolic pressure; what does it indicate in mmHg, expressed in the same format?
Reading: 82 mmHg
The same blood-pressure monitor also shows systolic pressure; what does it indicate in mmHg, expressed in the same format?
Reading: 107 mmHg
